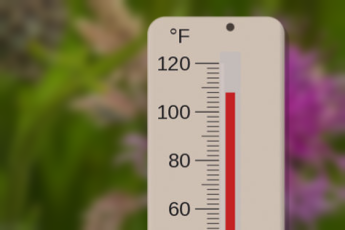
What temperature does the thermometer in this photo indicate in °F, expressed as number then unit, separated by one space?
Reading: 108 °F
